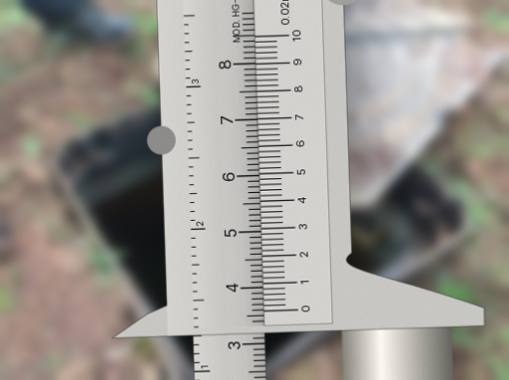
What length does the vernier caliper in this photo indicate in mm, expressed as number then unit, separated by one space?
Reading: 35.8 mm
